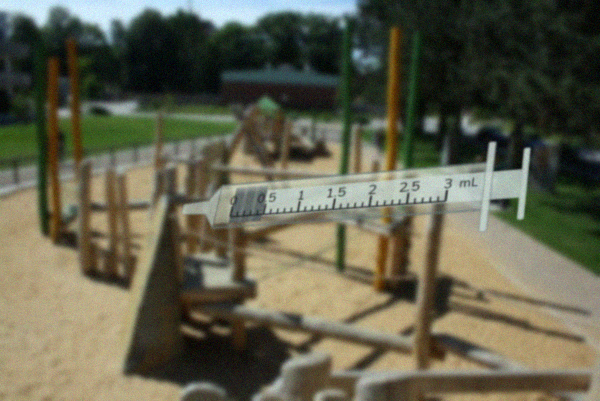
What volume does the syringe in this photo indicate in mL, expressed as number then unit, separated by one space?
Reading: 0 mL
